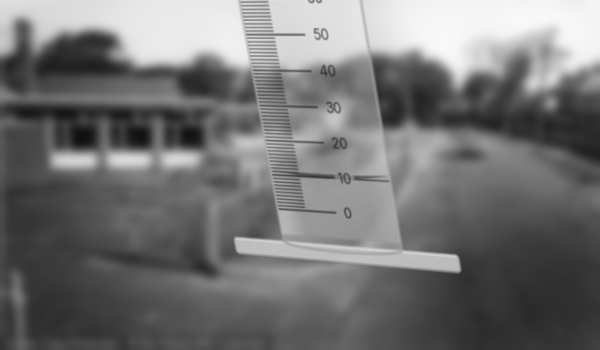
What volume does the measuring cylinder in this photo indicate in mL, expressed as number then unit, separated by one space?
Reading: 10 mL
